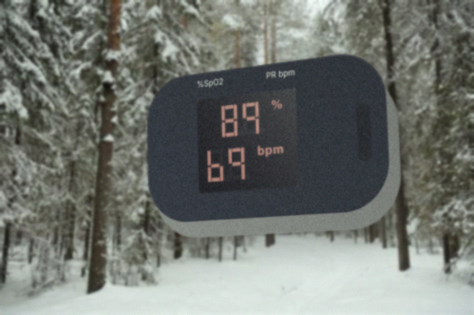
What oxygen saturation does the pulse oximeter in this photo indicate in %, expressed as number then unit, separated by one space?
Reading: 89 %
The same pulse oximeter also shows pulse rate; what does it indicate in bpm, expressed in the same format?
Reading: 69 bpm
